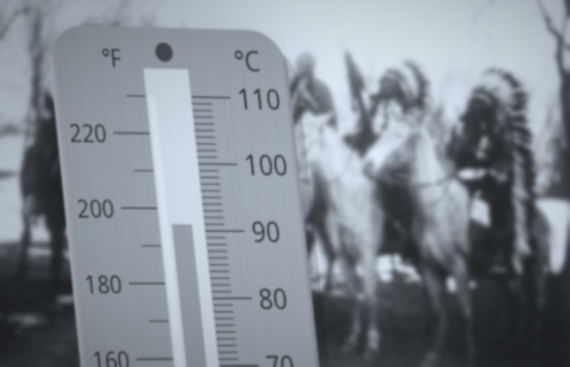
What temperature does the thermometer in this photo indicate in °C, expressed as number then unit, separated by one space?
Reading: 91 °C
